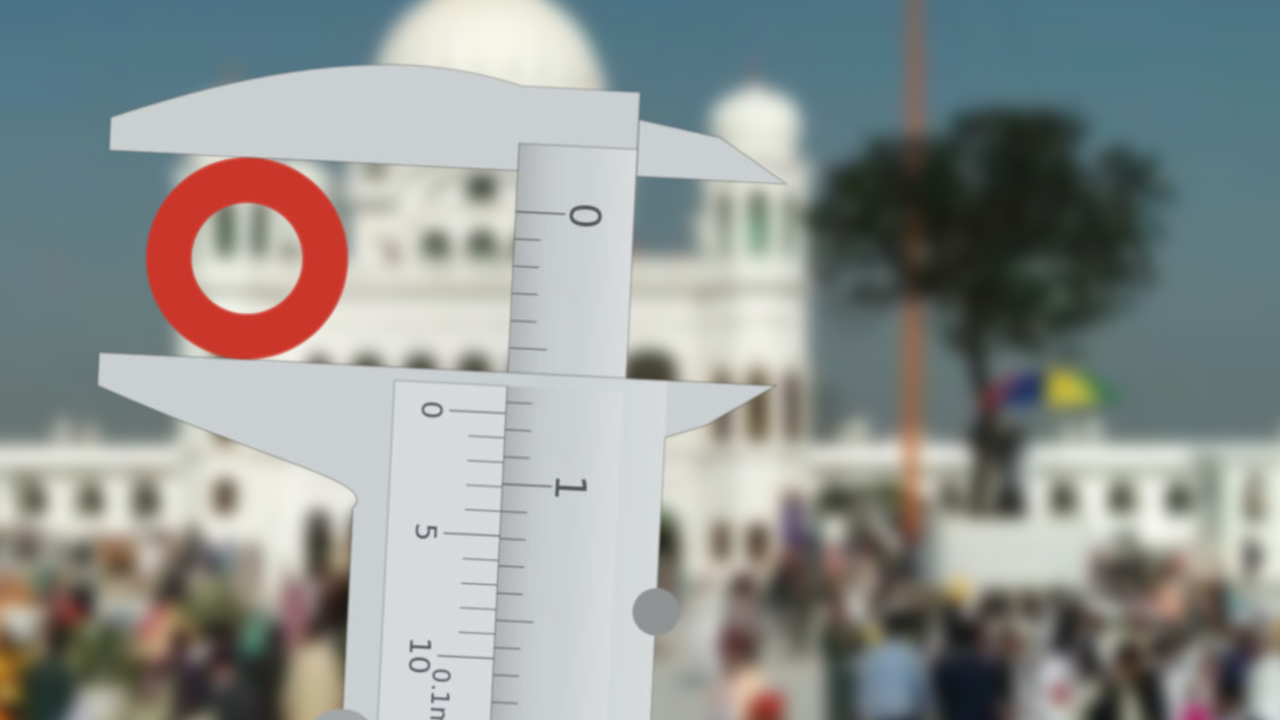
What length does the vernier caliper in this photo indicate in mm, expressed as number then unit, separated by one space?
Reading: 7.4 mm
